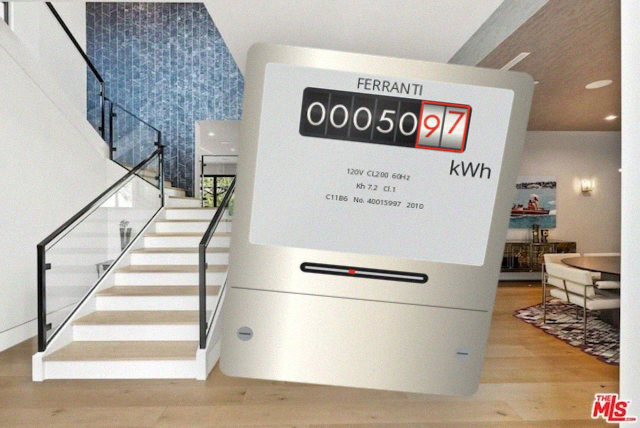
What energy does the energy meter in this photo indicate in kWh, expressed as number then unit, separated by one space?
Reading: 50.97 kWh
